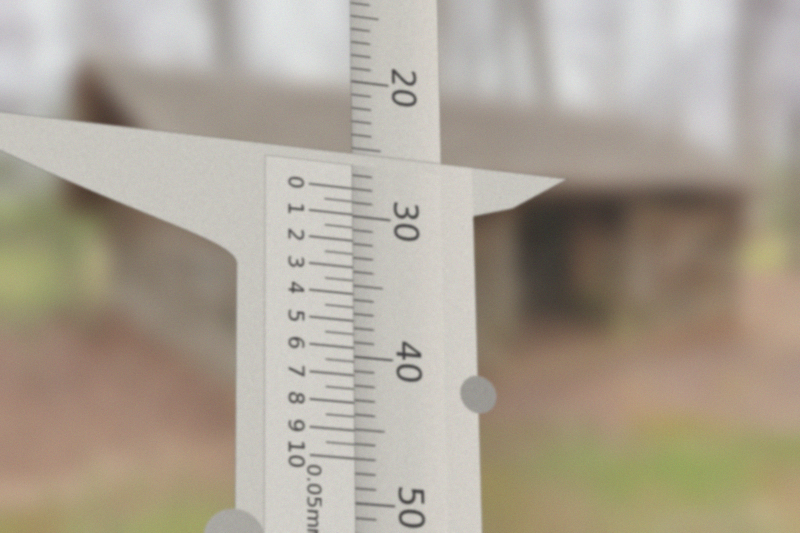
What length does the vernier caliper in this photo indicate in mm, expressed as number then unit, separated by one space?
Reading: 28.0 mm
